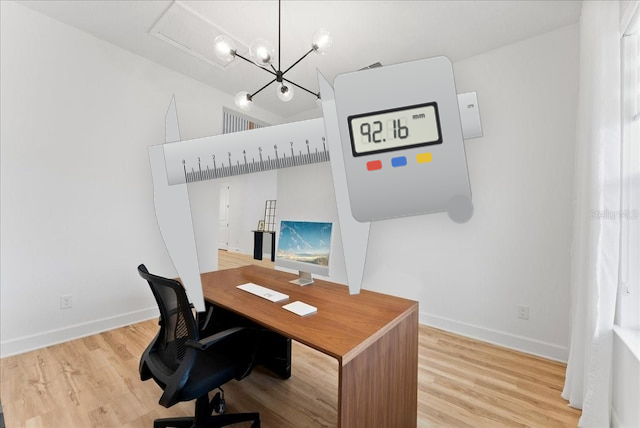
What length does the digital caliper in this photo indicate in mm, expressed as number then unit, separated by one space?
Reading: 92.16 mm
